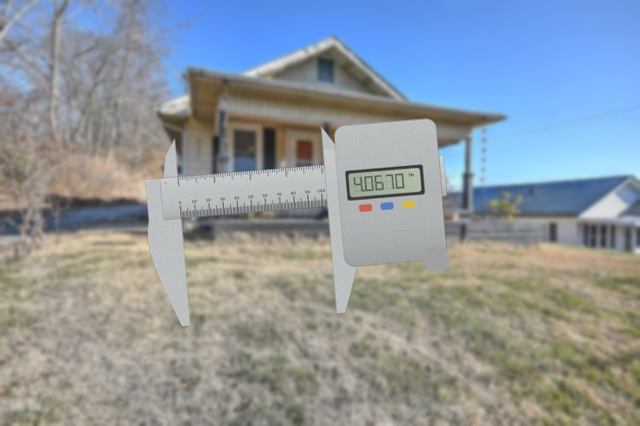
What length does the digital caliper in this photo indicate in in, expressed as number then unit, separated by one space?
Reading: 4.0670 in
